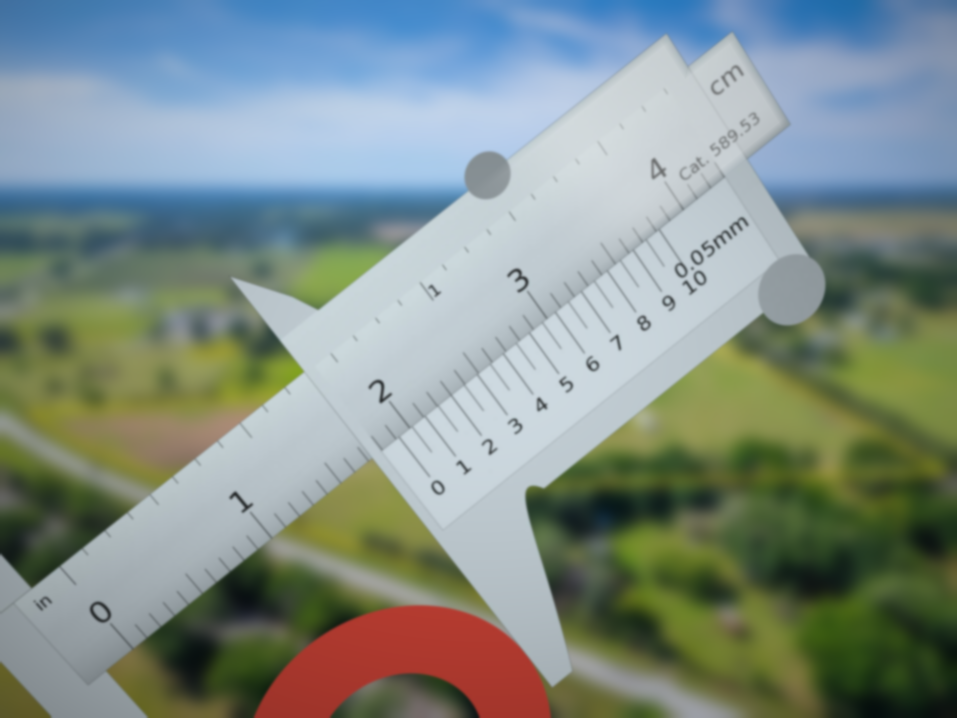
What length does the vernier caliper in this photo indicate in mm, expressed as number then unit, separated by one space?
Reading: 19.2 mm
